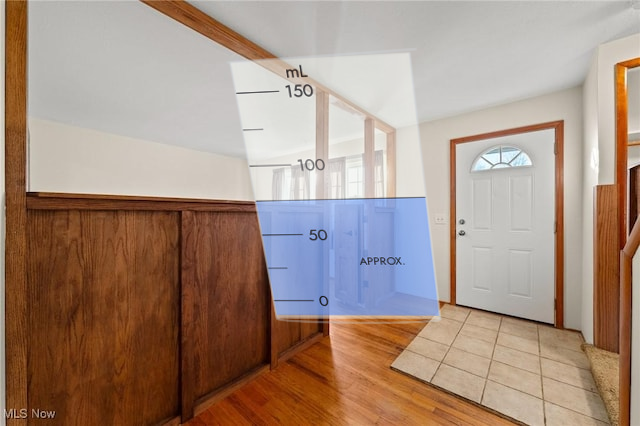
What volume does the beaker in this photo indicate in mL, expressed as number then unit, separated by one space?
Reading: 75 mL
